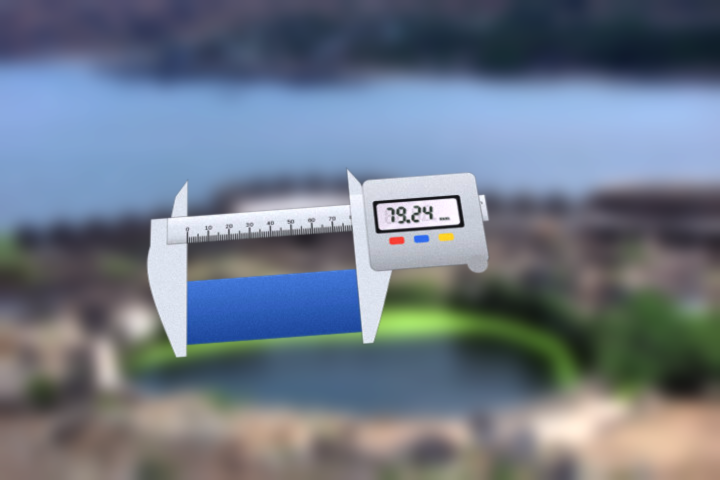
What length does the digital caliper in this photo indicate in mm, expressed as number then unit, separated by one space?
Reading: 79.24 mm
